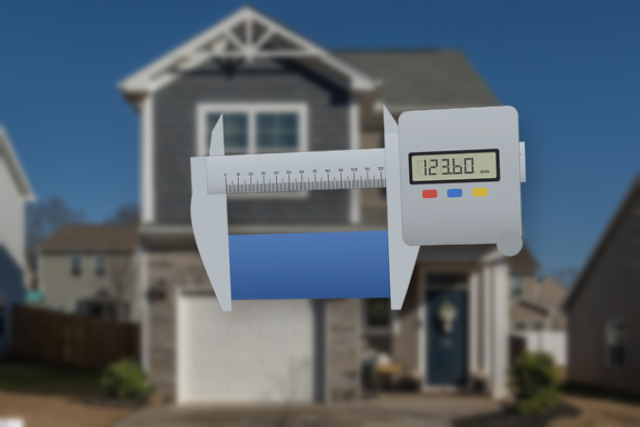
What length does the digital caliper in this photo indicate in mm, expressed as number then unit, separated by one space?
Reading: 123.60 mm
